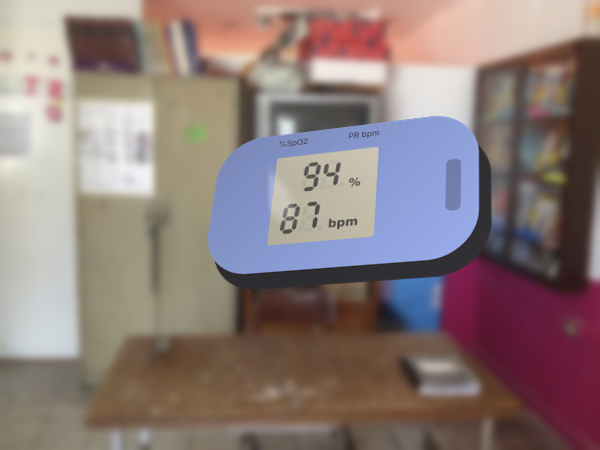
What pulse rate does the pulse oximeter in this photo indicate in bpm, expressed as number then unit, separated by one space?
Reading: 87 bpm
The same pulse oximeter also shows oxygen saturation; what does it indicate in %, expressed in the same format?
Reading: 94 %
